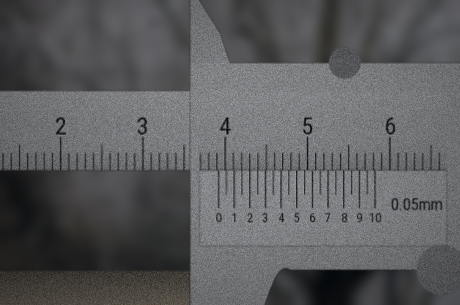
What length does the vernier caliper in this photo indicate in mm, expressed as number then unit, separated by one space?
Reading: 39.2 mm
